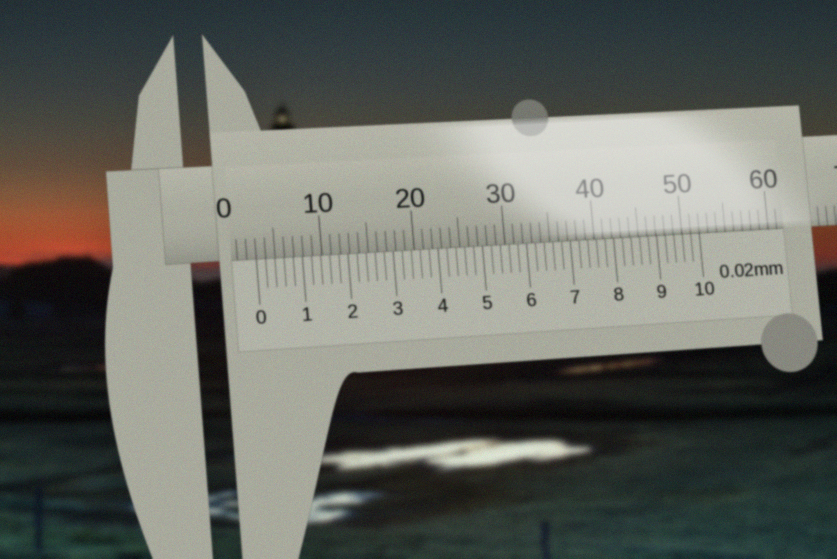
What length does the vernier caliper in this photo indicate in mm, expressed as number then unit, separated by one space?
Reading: 3.0 mm
